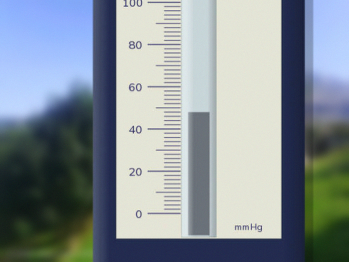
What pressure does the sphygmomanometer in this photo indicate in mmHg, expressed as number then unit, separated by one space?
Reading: 48 mmHg
